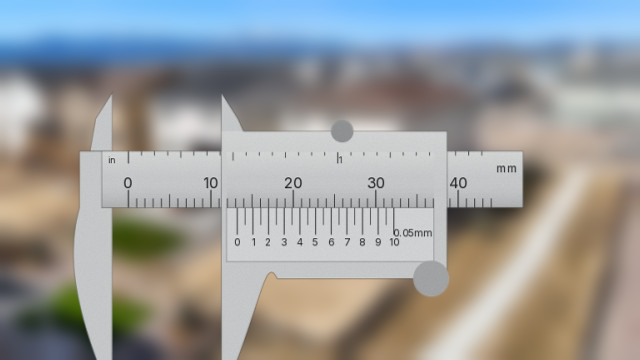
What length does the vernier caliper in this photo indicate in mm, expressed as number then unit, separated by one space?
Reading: 13.2 mm
